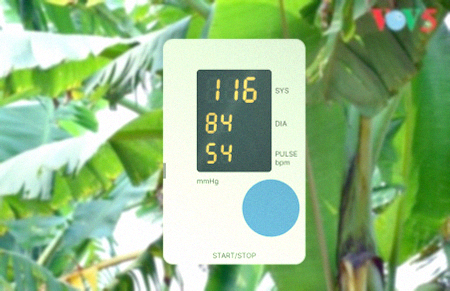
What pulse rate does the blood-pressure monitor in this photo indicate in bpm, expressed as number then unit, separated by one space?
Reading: 54 bpm
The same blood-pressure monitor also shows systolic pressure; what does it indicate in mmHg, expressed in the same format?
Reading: 116 mmHg
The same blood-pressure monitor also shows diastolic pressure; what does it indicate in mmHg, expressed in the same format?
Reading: 84 mmHg
